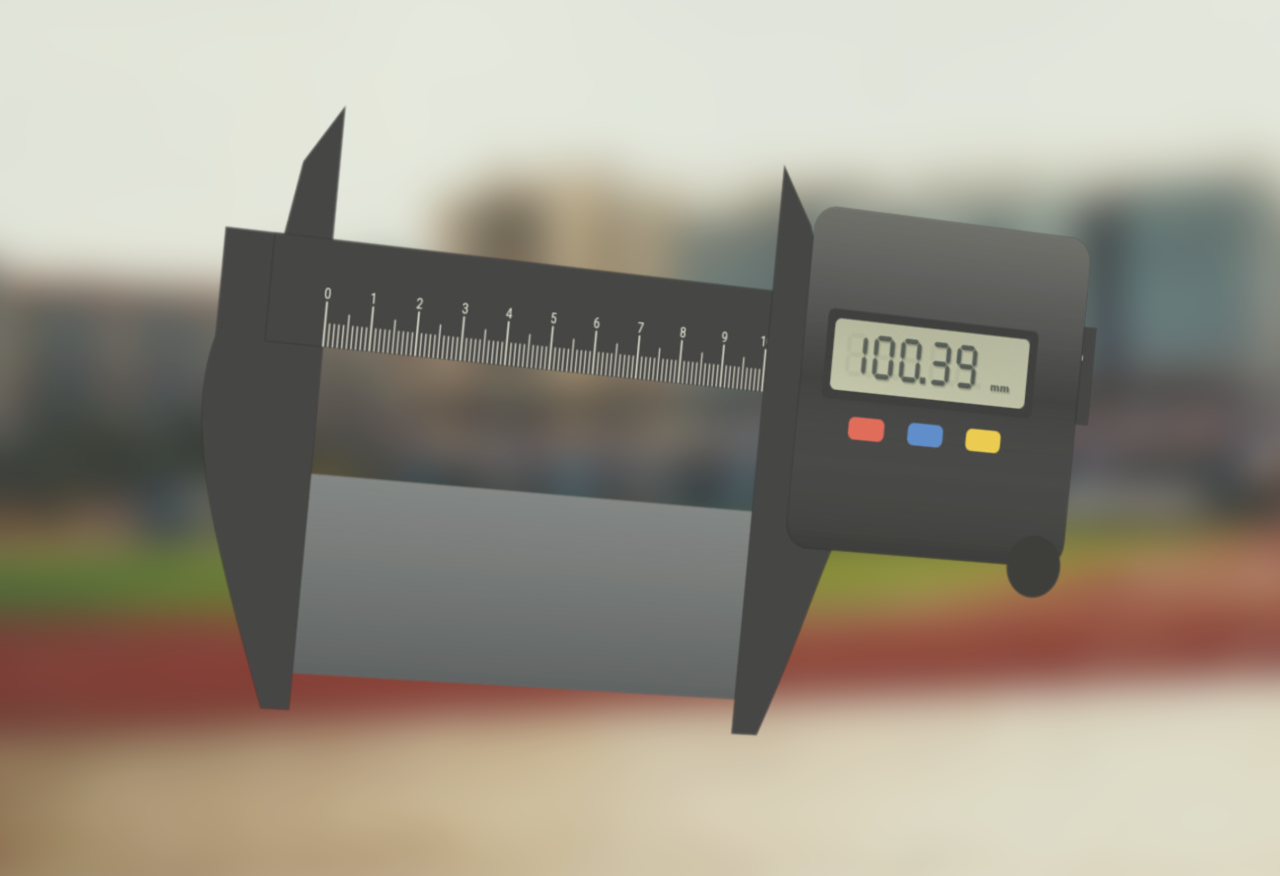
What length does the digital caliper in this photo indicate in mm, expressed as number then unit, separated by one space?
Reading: 100.39 mm
